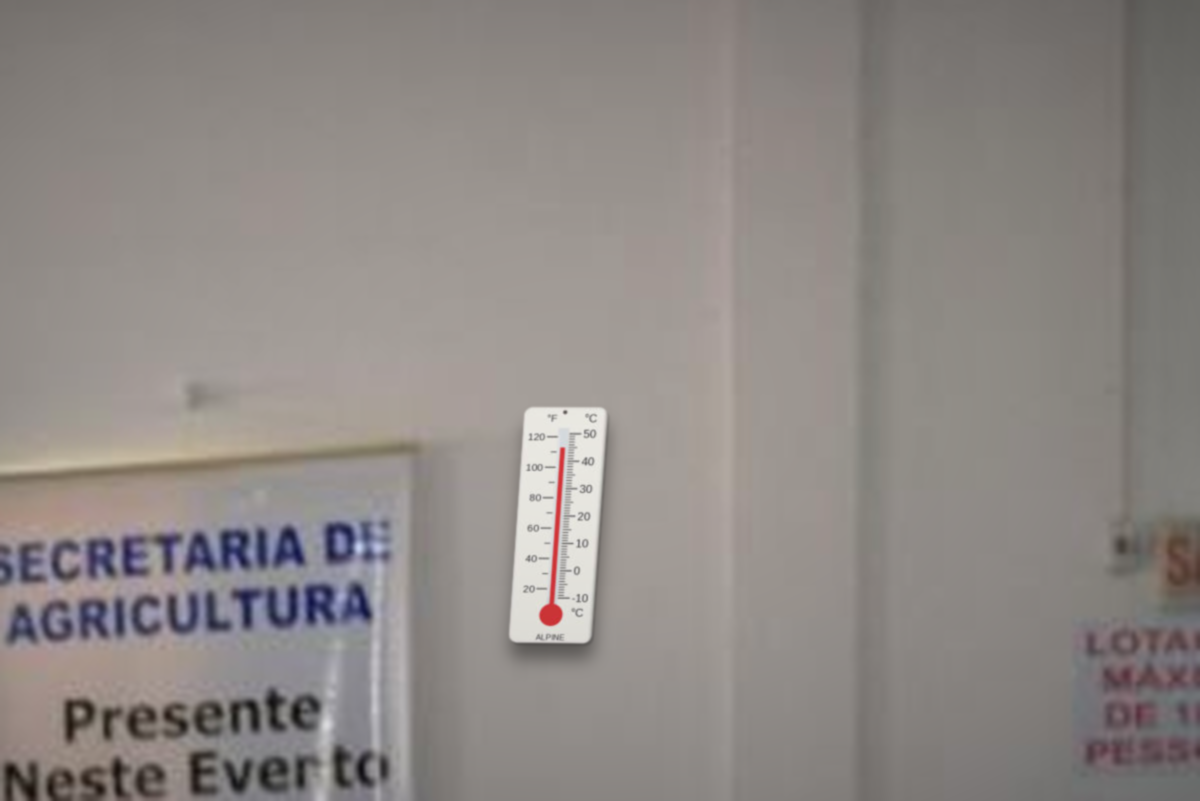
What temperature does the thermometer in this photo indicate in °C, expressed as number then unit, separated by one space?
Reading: 45 °C
